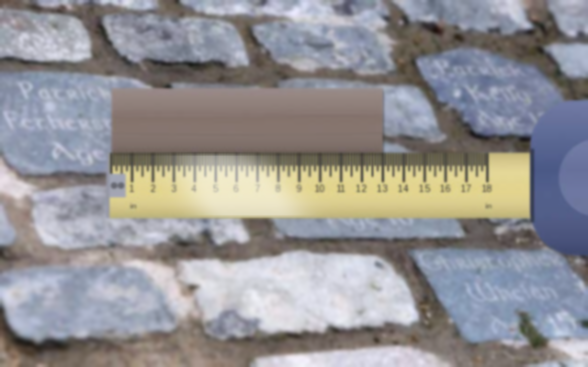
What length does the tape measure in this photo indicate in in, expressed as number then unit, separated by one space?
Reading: 13 in
